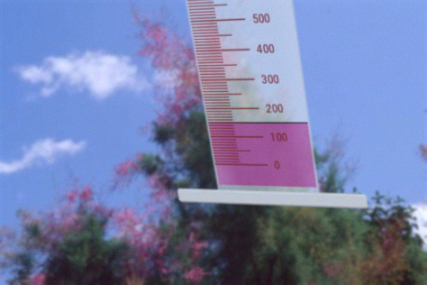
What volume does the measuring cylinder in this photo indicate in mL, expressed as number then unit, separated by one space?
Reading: 150 mL
